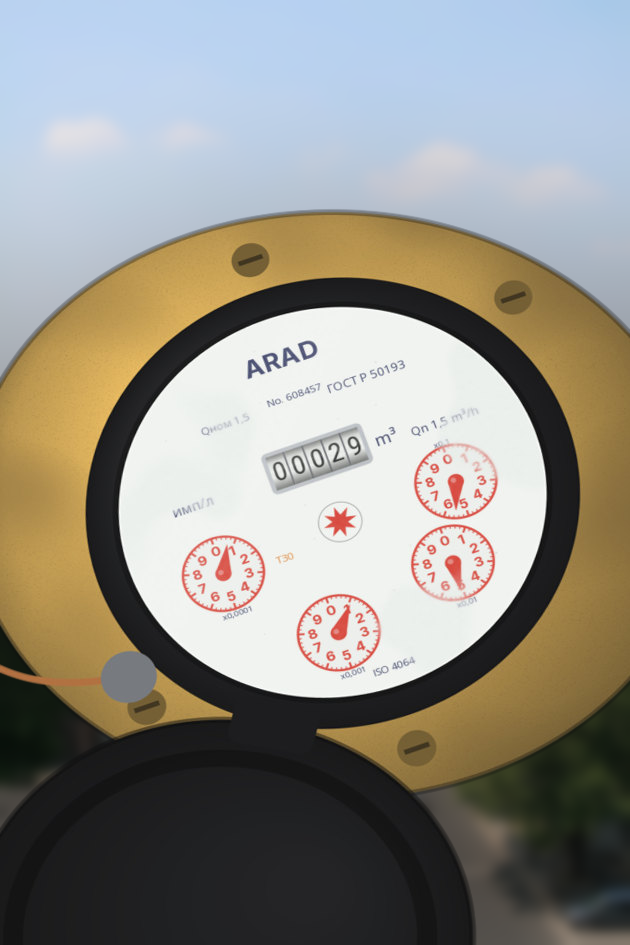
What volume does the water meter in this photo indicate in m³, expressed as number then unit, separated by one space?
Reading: 29.5510 m³
